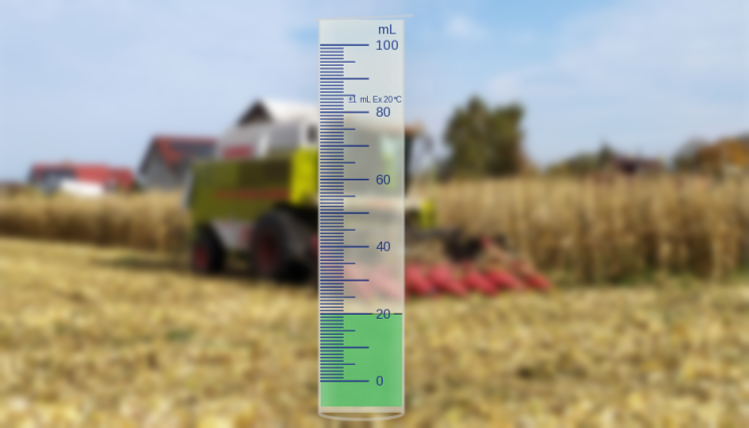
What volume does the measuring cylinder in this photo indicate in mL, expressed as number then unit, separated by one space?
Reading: 20 mL
